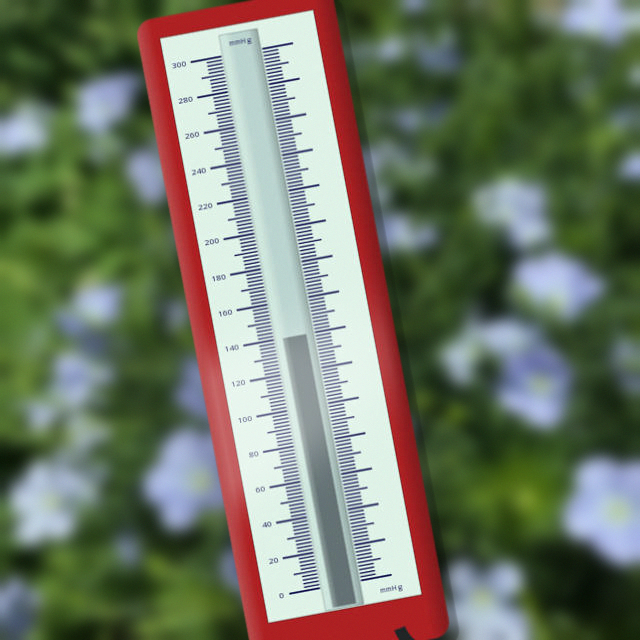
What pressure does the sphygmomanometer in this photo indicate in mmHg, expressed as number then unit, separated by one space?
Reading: 140 mmHg
